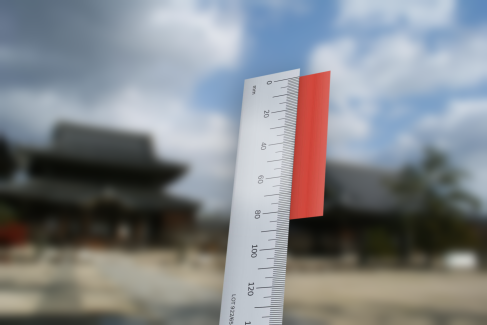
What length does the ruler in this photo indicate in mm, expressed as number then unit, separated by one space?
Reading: 85 mm
